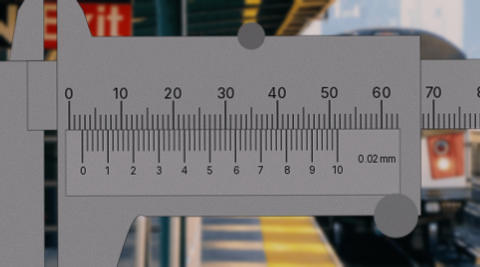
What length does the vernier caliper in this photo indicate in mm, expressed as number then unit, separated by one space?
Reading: 2.5 mm
